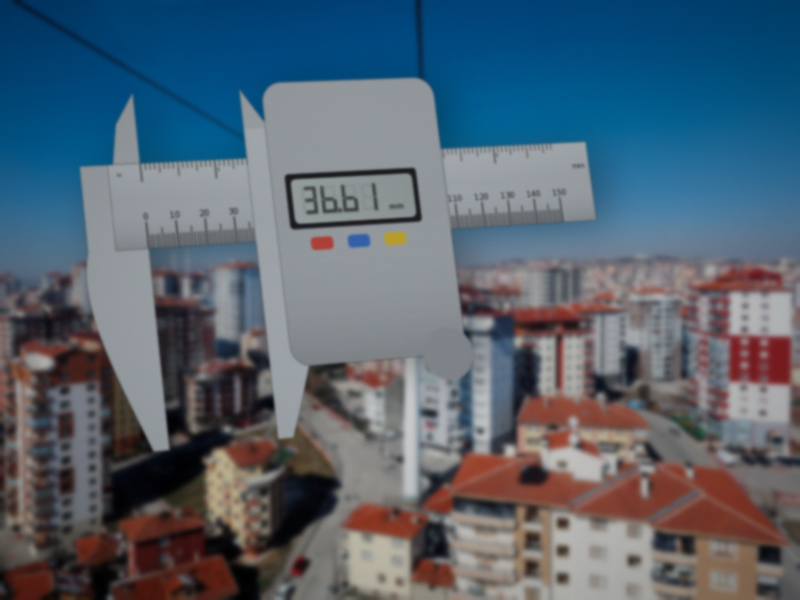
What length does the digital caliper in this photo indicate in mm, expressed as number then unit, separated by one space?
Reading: 36.61 mm
